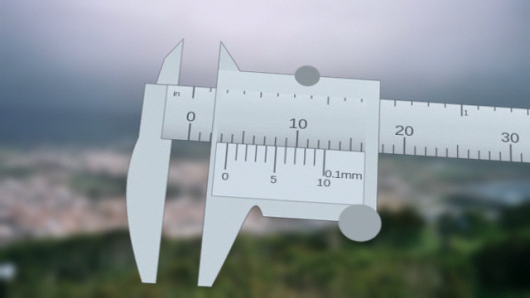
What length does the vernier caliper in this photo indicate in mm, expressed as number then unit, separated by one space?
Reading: 3.6 mm
